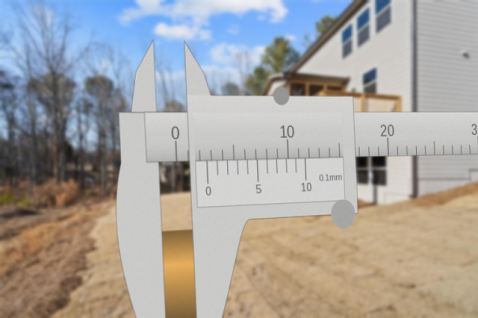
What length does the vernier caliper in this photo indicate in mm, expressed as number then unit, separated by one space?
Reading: 2.6 mm
